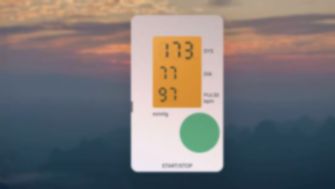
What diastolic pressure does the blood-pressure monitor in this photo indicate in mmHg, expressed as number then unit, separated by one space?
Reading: 77 mmHg
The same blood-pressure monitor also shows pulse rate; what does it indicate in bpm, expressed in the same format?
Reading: 97 bpm
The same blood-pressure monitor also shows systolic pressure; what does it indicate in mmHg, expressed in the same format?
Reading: 173 mmHg
